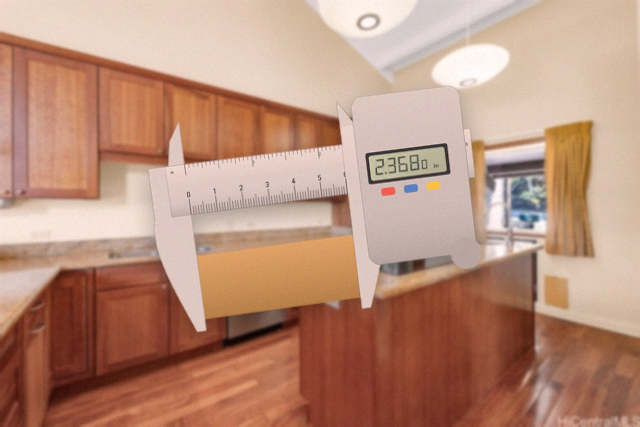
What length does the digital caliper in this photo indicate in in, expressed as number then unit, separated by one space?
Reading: 2.3680 in
